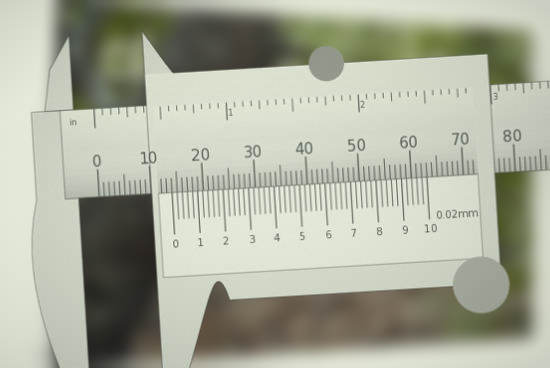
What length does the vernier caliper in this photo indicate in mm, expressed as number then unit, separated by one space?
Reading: 14.0 mm
